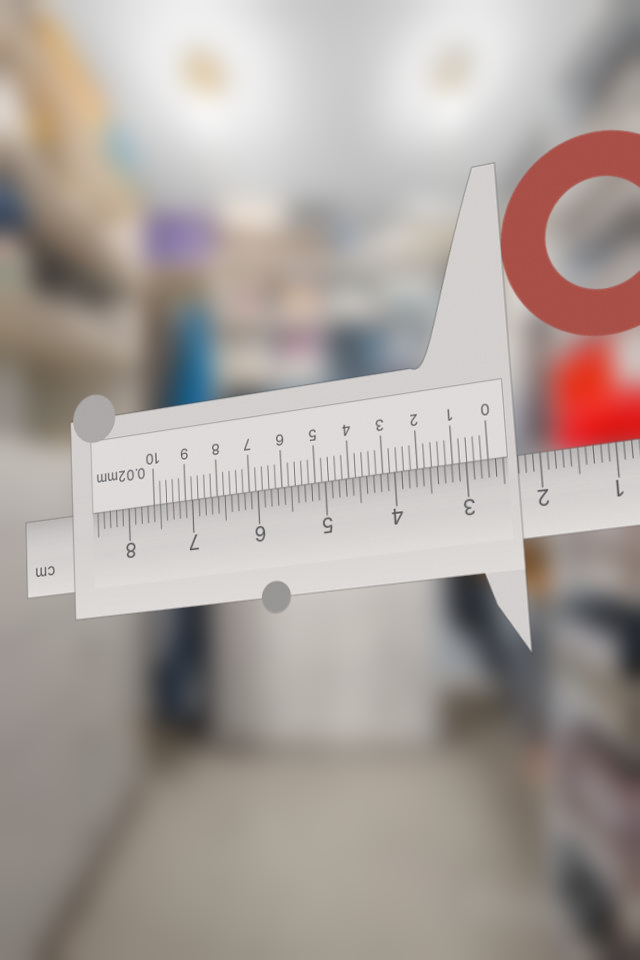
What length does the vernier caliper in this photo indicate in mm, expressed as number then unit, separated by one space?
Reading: 27.0 mm
